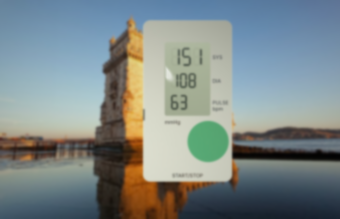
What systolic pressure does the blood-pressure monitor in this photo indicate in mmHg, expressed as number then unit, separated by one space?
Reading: 151 mmHg
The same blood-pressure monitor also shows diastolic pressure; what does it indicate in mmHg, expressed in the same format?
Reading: 108 mmHg
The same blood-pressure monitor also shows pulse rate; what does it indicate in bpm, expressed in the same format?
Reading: 63 bpm
